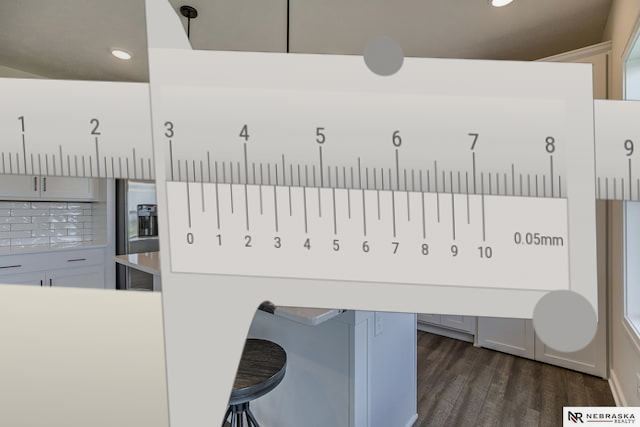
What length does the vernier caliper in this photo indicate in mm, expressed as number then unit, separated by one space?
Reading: 32.0 mm
